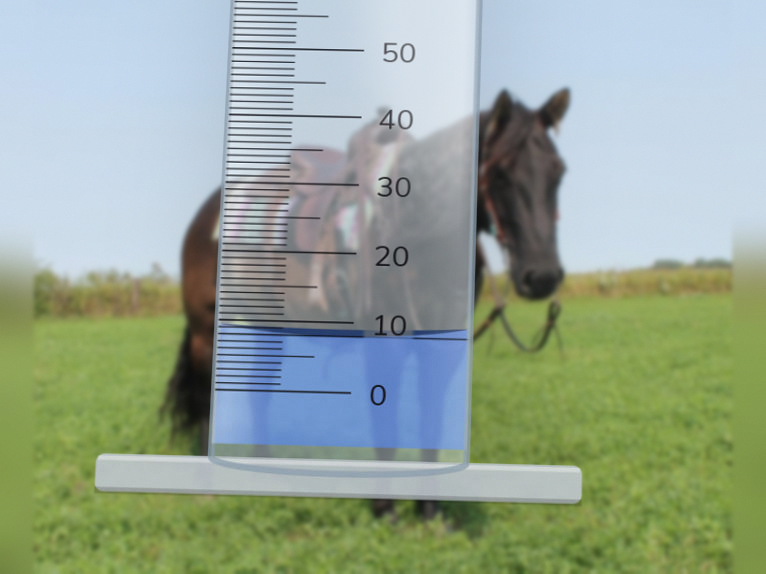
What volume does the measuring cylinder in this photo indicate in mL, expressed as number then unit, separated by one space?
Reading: 8 mL
